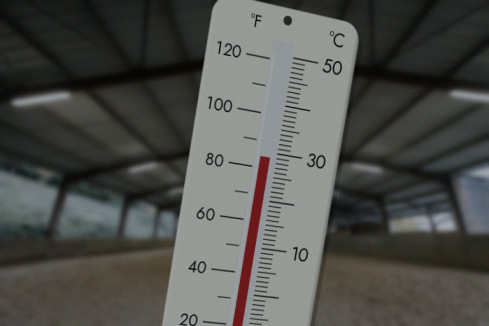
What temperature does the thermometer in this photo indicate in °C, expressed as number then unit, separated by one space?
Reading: 29 °C
